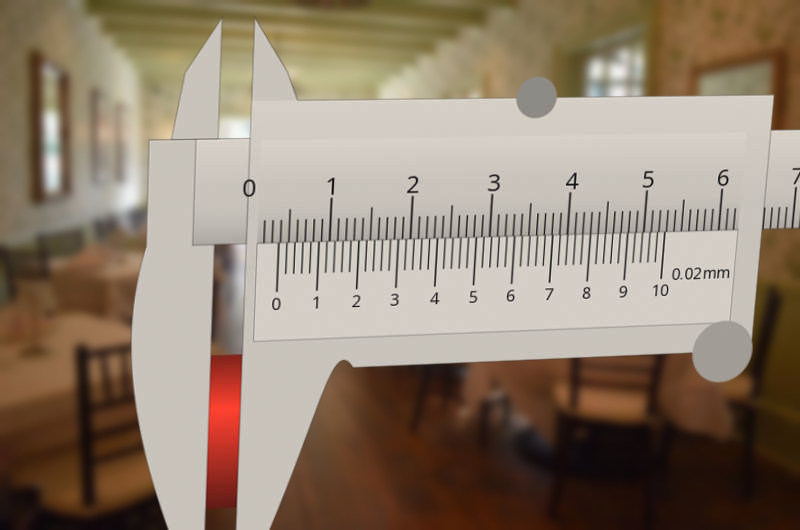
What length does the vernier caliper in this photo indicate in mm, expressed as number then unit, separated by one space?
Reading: 3.8 mm
